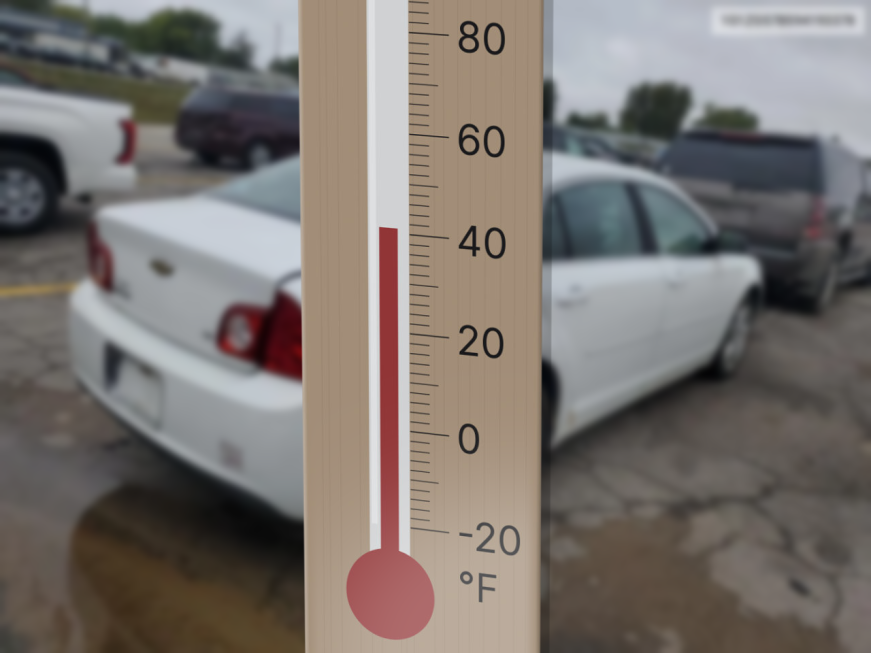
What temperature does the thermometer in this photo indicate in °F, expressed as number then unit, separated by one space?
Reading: 41 °F
